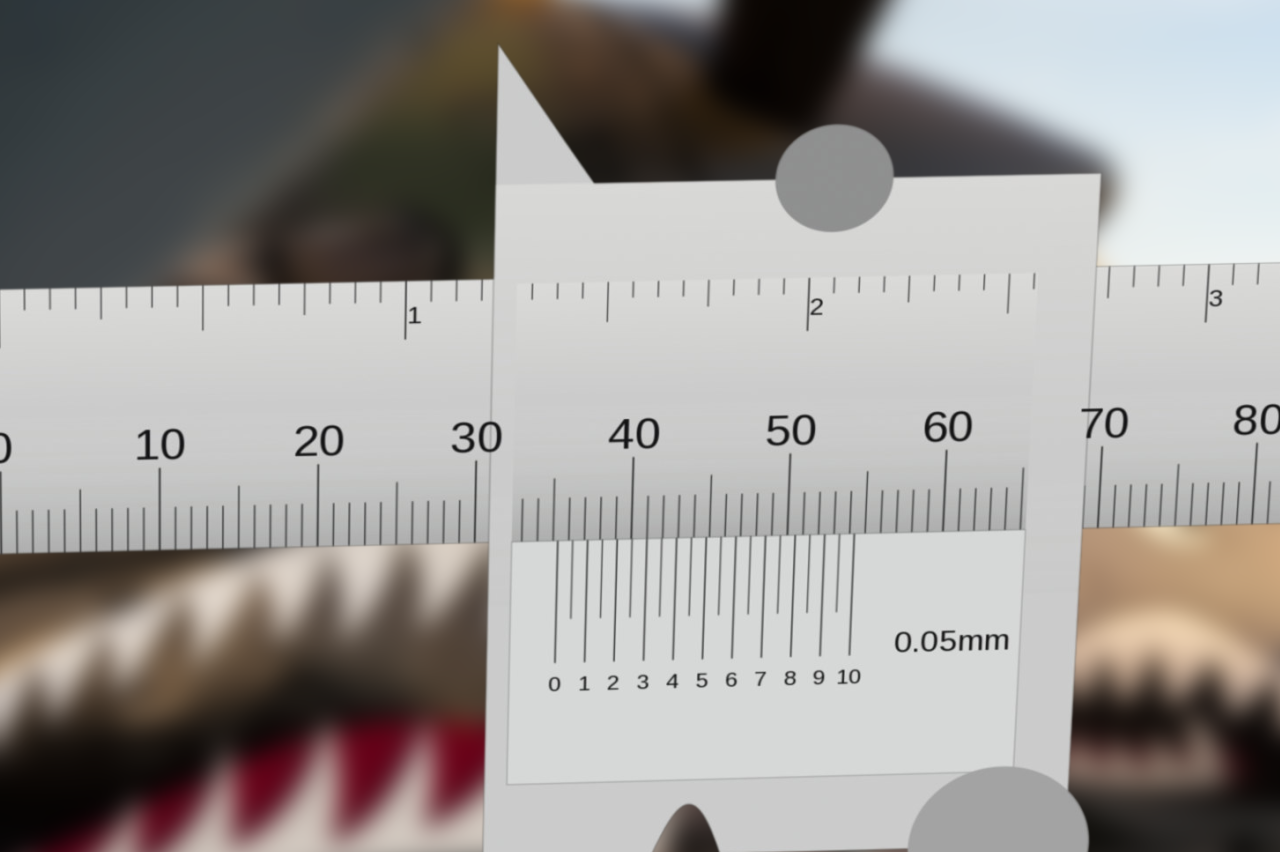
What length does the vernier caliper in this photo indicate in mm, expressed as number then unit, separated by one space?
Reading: 35.3 mm
